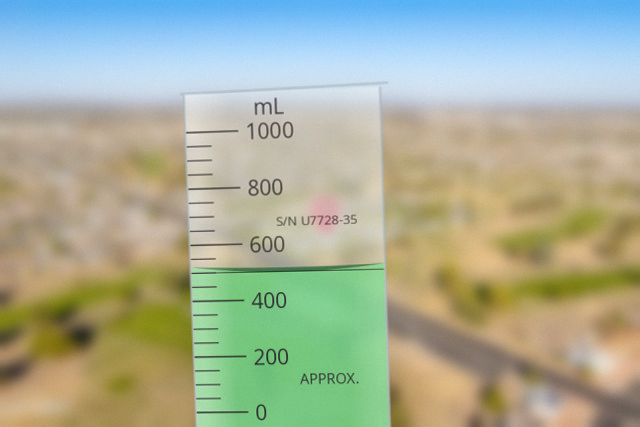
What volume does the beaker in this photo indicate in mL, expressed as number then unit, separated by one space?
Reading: 500 mL
